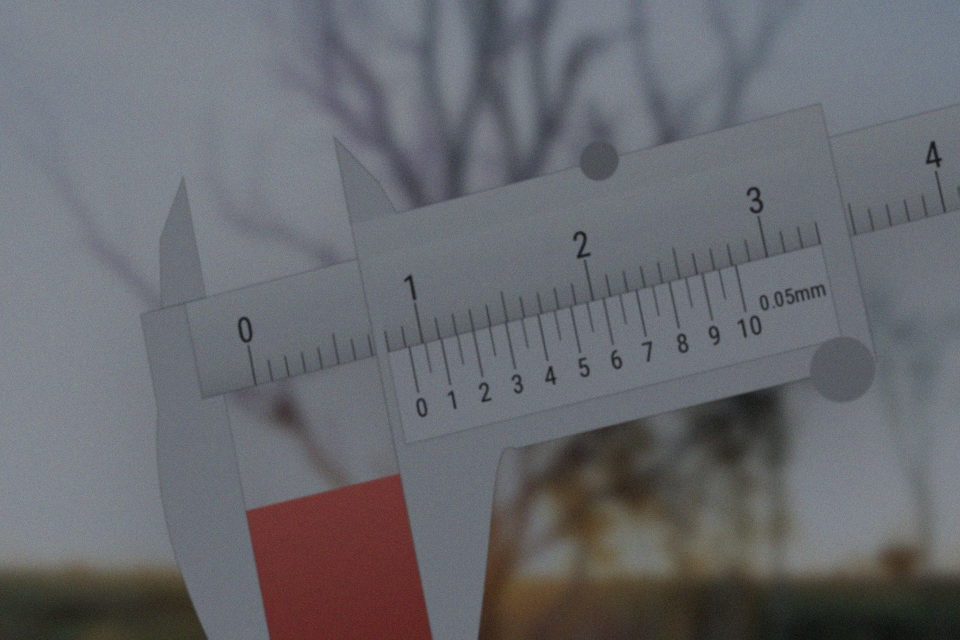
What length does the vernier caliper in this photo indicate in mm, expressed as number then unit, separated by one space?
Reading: 9.2 mm
